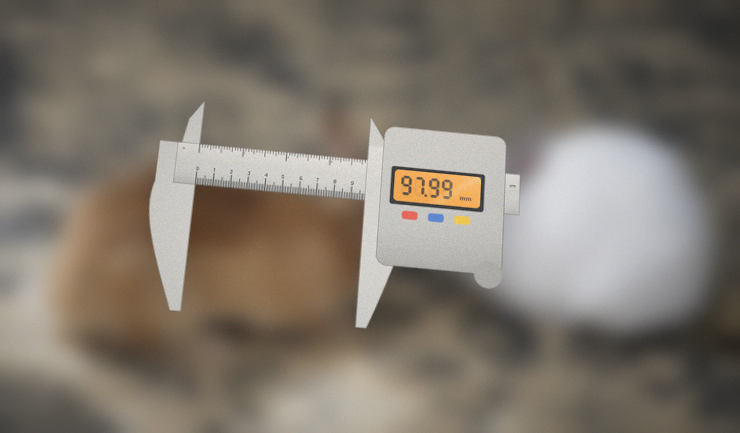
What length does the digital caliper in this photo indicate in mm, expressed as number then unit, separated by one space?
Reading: 97.99 mm
